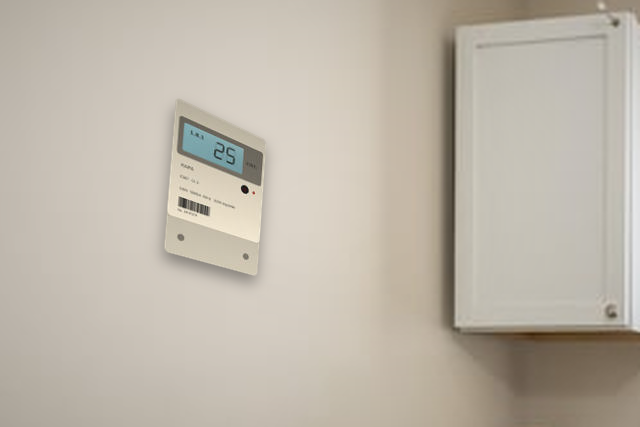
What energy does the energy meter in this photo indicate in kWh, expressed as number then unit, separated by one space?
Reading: 25 kWh
